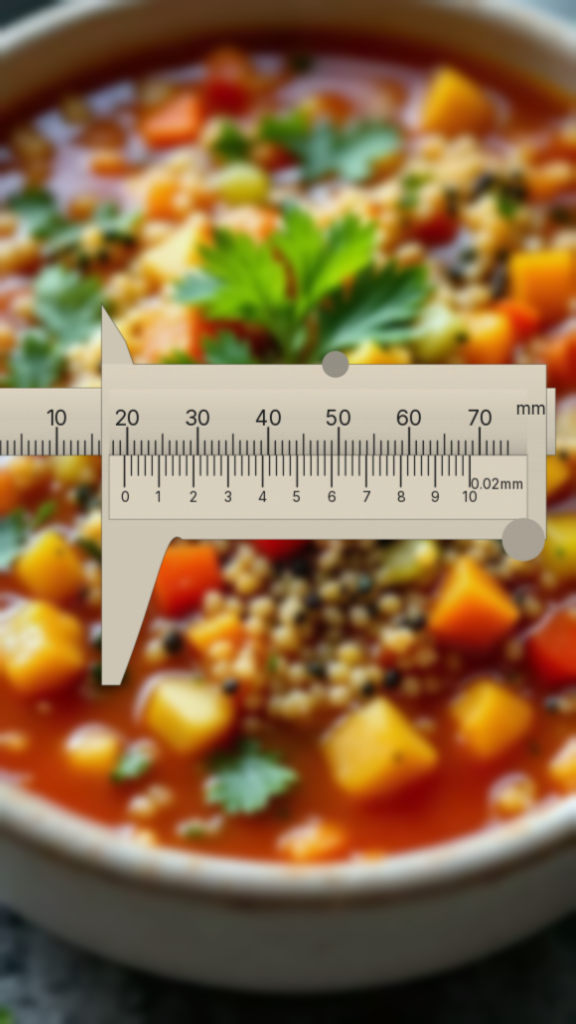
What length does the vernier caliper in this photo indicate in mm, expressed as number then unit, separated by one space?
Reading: 19.6 mm
